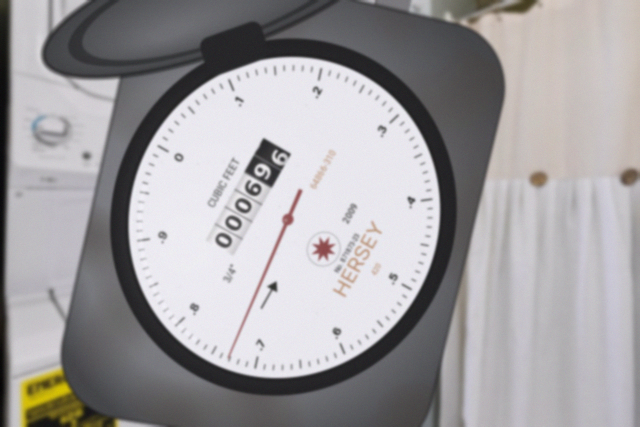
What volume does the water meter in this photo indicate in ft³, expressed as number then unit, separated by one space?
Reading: 695.73 ft³
